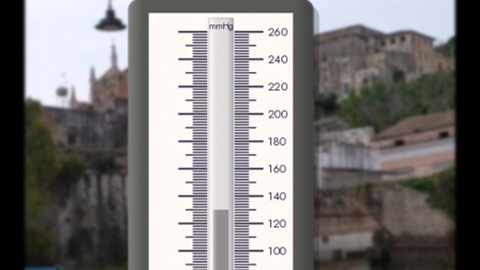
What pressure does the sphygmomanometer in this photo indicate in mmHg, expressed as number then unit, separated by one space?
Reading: 130 mmHg
